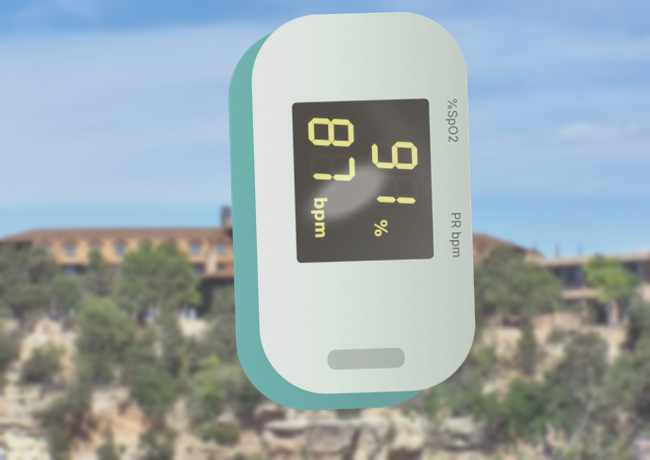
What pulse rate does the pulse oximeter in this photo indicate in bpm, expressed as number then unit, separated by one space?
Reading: 87 bpm
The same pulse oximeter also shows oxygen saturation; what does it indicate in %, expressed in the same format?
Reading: 91 %
